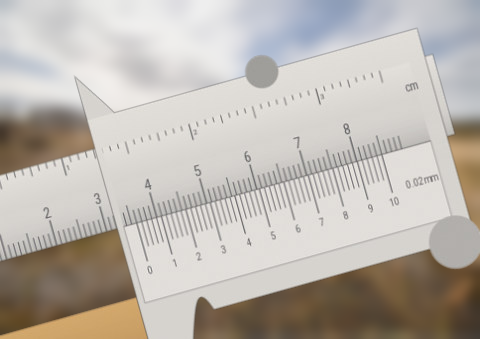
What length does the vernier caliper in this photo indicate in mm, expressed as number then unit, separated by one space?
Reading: 36.0 mm
